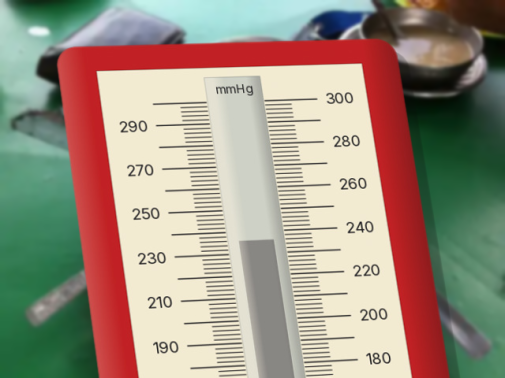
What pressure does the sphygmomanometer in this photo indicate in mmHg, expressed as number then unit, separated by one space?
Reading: 236 mmHg
